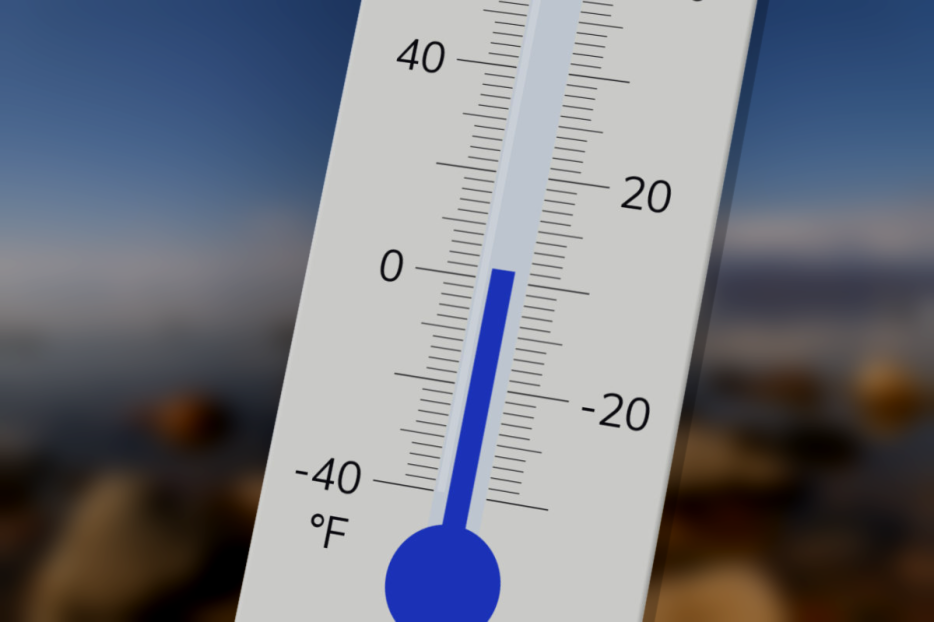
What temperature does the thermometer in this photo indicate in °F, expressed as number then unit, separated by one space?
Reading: 2 °F
